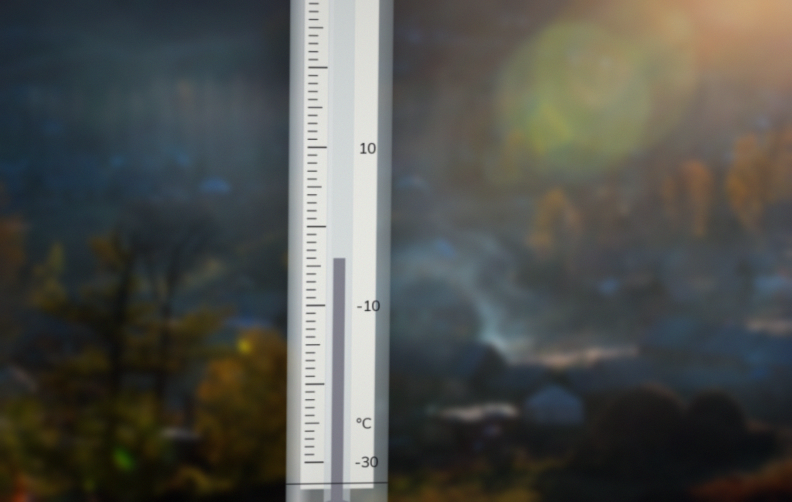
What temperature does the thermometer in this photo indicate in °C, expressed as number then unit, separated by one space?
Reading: -4 °C
